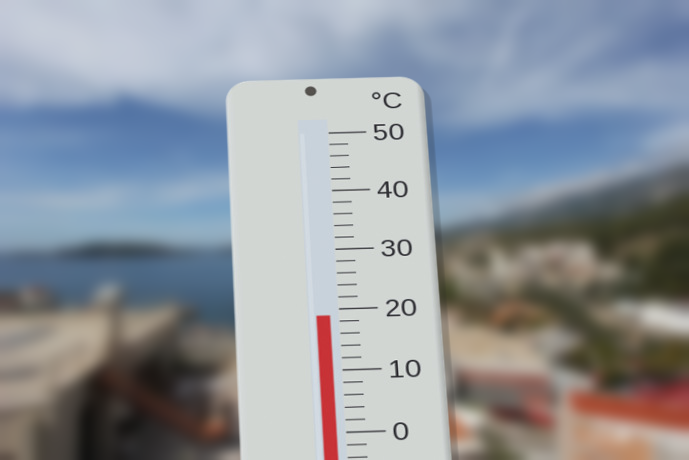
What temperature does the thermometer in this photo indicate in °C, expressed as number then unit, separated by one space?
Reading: 19 °C
